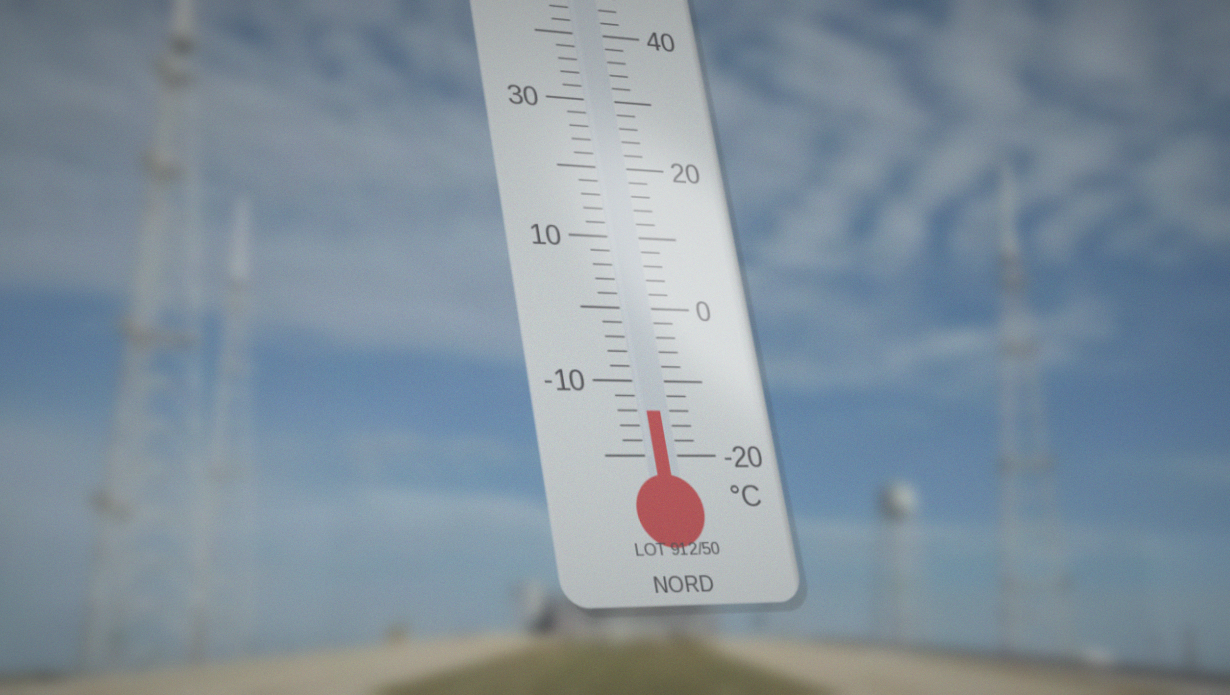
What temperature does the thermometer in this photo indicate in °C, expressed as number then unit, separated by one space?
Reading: -14 °C
